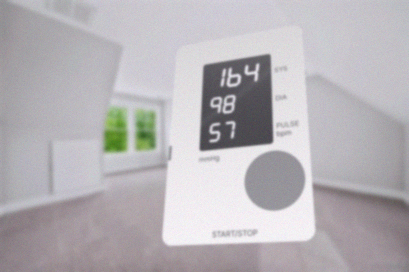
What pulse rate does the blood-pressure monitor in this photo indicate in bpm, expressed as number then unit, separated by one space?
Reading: 57 bpm
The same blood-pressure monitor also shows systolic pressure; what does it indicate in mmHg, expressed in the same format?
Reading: 164 mmHg
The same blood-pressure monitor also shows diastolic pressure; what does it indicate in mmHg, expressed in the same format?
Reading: 98 mmHg
